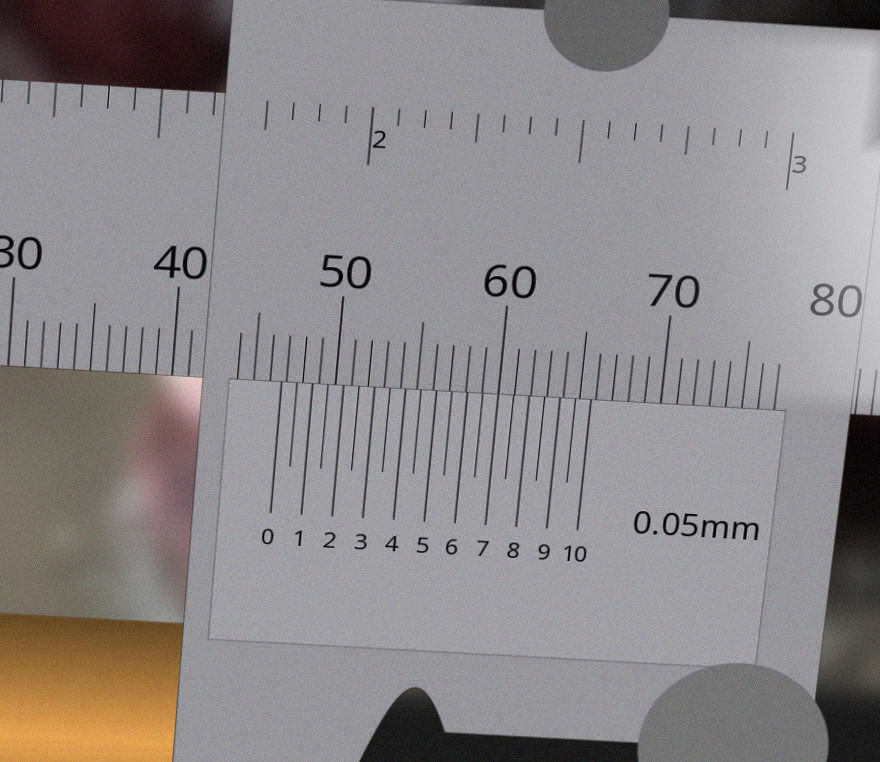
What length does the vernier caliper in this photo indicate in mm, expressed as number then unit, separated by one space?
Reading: 46.7 mm
